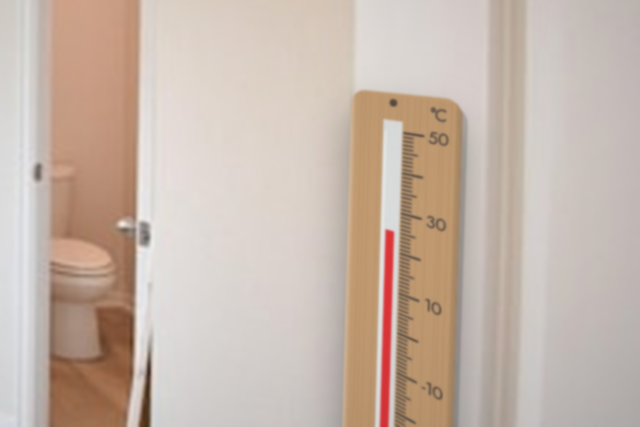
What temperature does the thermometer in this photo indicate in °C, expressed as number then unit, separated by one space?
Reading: 25 °C
